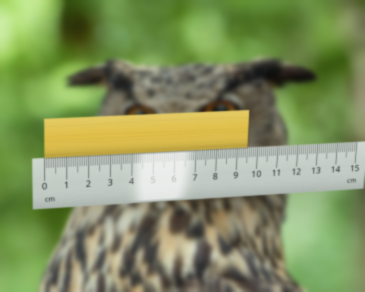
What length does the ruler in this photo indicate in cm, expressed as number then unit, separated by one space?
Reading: 9.5 cm
